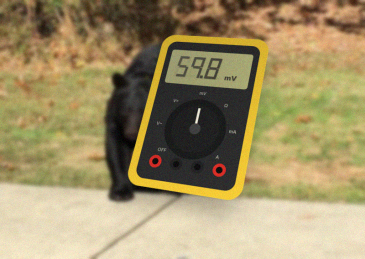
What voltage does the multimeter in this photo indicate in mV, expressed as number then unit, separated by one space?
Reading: 59.8 mV
